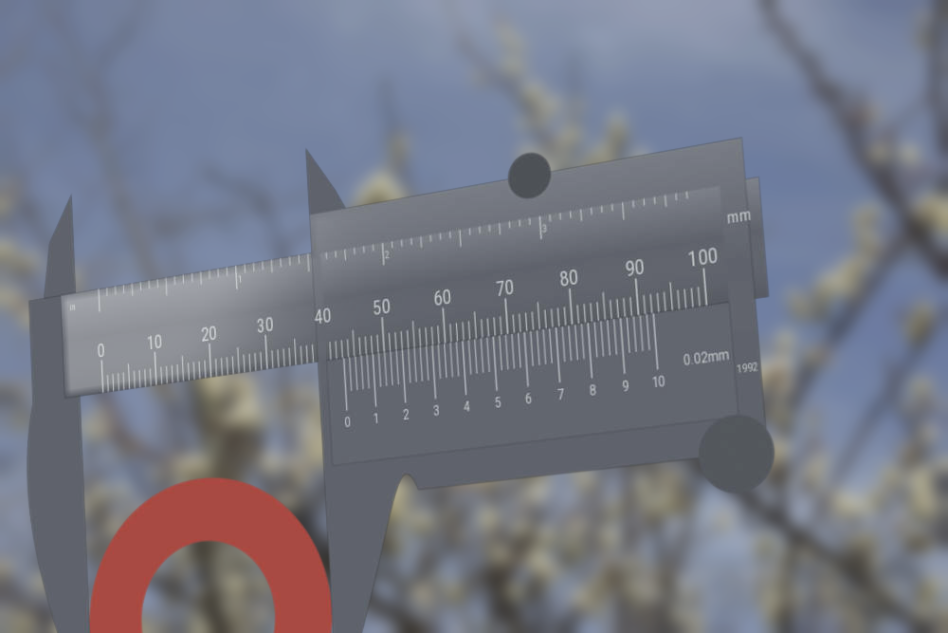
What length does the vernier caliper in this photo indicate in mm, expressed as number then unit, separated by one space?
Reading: 43.2 mm
